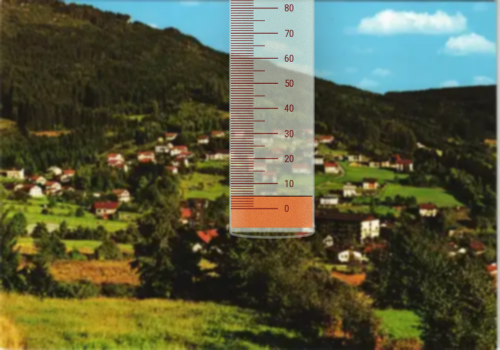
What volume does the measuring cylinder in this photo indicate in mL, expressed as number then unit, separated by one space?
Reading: 5 mL
